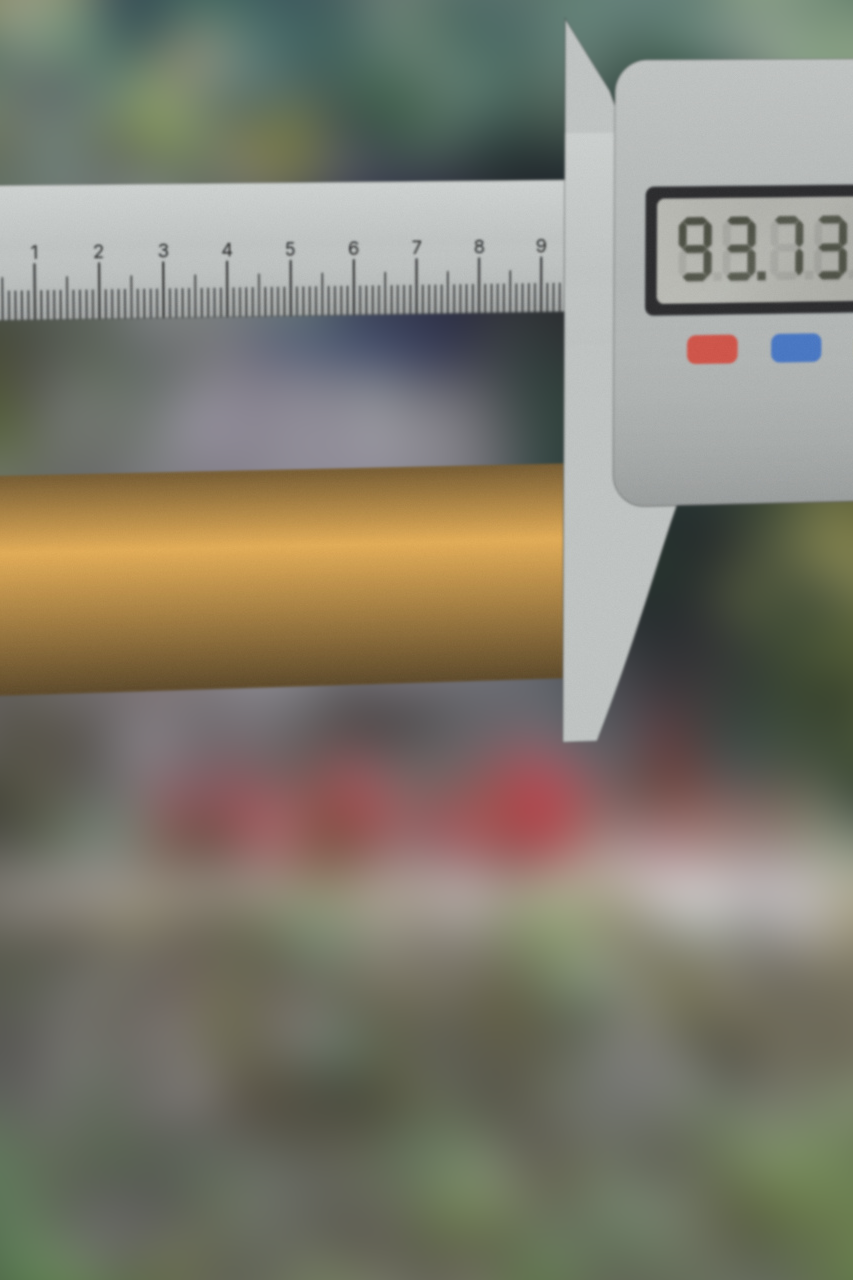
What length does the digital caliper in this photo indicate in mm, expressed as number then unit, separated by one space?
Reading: 93.73 mm
